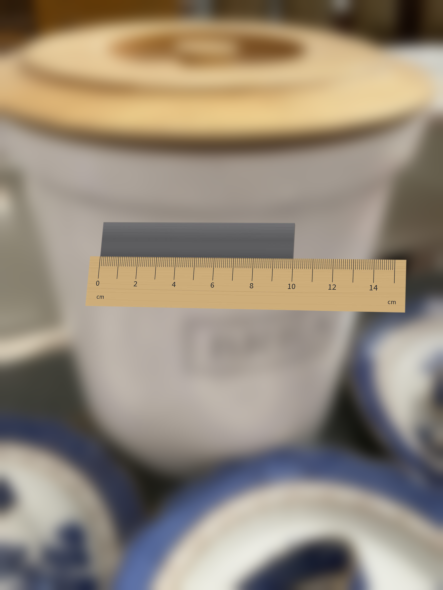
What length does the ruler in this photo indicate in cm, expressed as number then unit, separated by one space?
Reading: 10 cm
